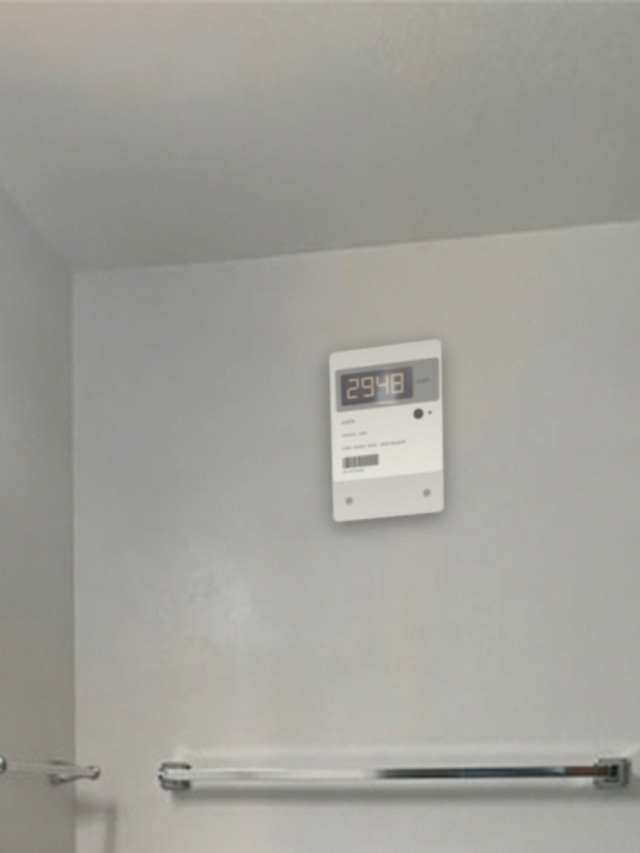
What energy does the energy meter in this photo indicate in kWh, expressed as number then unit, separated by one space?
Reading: 2948 kWh
